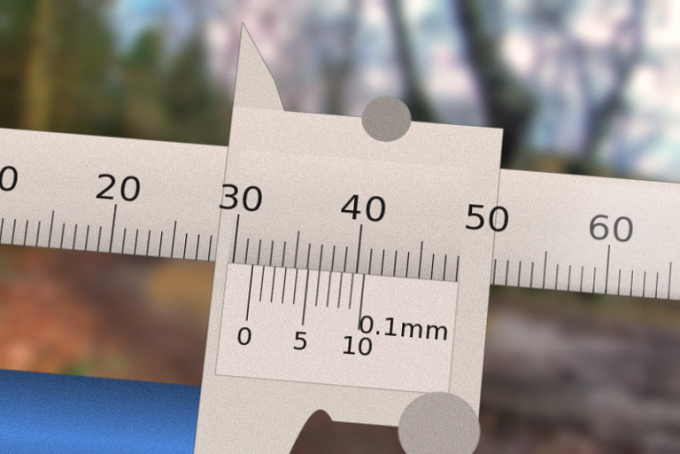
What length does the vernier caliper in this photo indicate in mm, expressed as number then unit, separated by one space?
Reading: 31.6 mm
